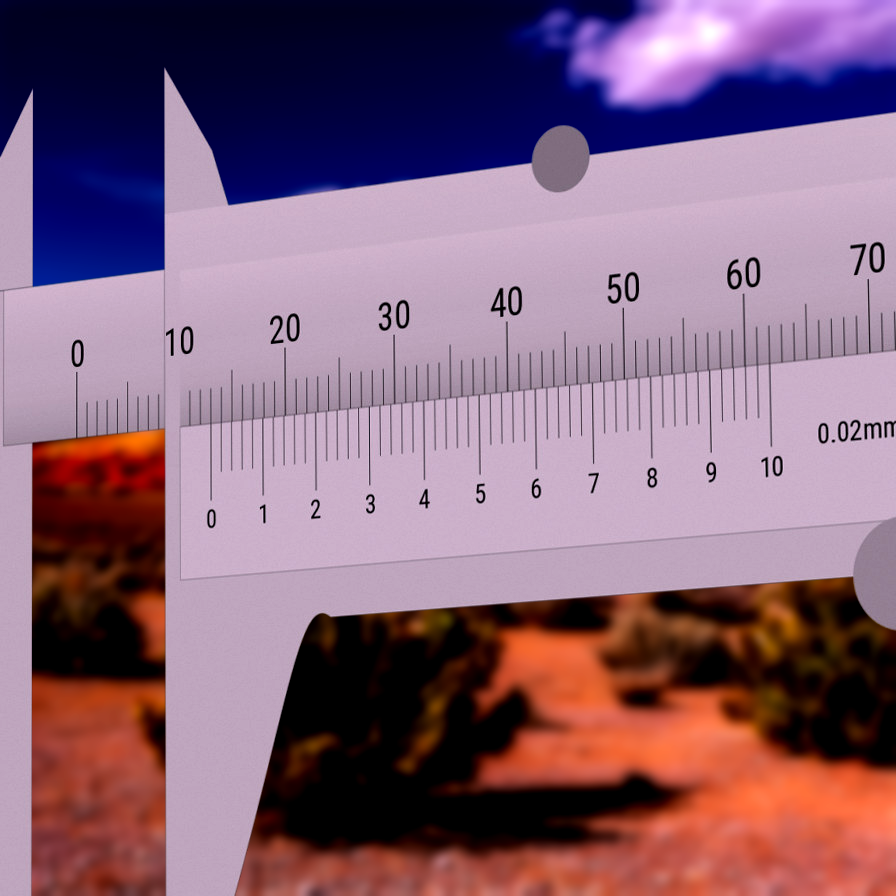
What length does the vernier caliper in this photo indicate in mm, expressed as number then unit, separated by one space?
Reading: 13.0 mm
